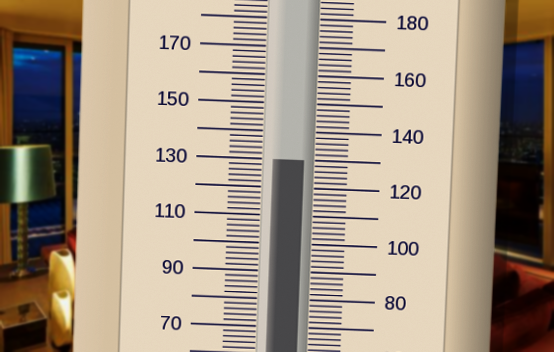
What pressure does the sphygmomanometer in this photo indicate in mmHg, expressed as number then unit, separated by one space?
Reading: 130 mmHg
